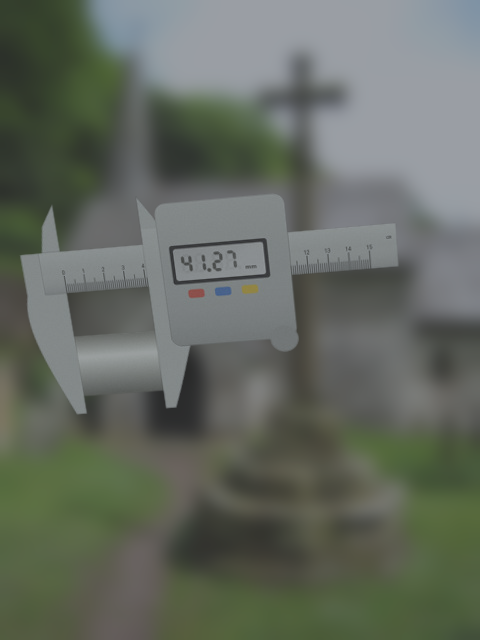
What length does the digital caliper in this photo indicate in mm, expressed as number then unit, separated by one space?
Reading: 41.27 mm
